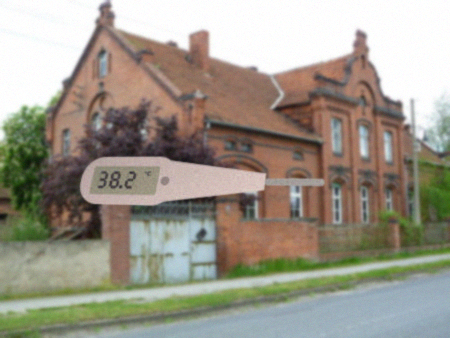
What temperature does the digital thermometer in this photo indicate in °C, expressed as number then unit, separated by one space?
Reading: 38.2 °C
